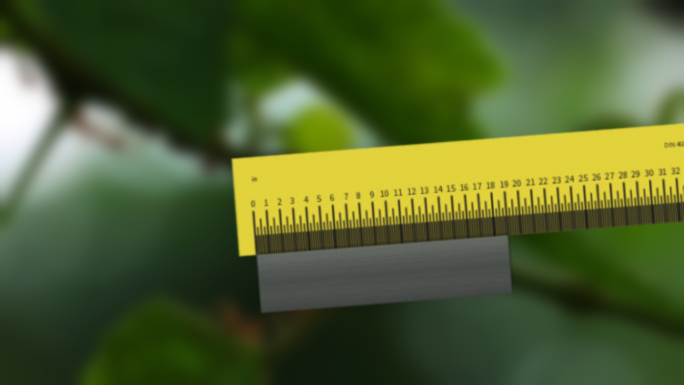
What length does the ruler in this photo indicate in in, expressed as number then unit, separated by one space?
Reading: 19 in
